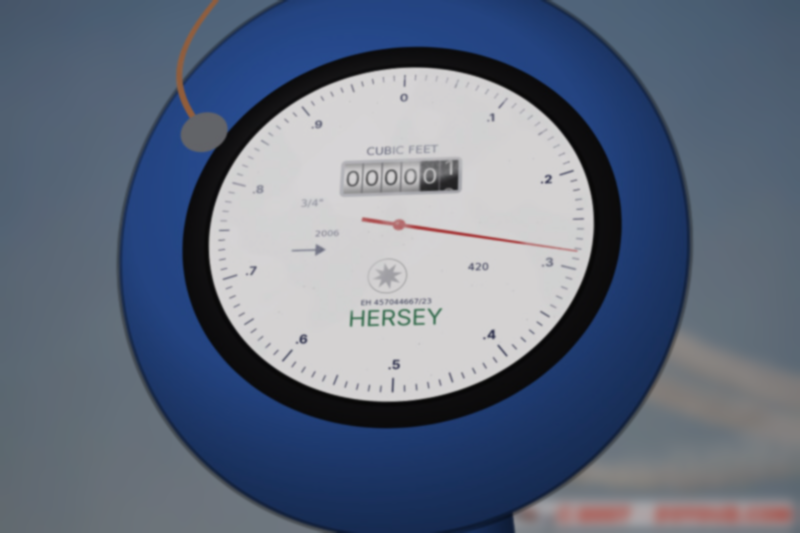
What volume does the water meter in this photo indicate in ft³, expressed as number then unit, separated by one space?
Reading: 1.28 ft³
